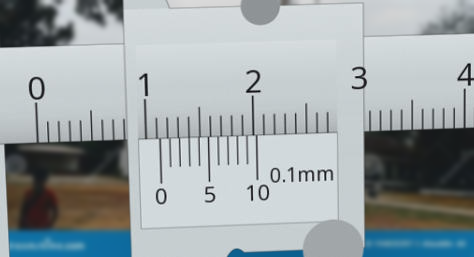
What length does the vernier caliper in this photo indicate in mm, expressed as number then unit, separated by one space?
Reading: 11.3 mm
